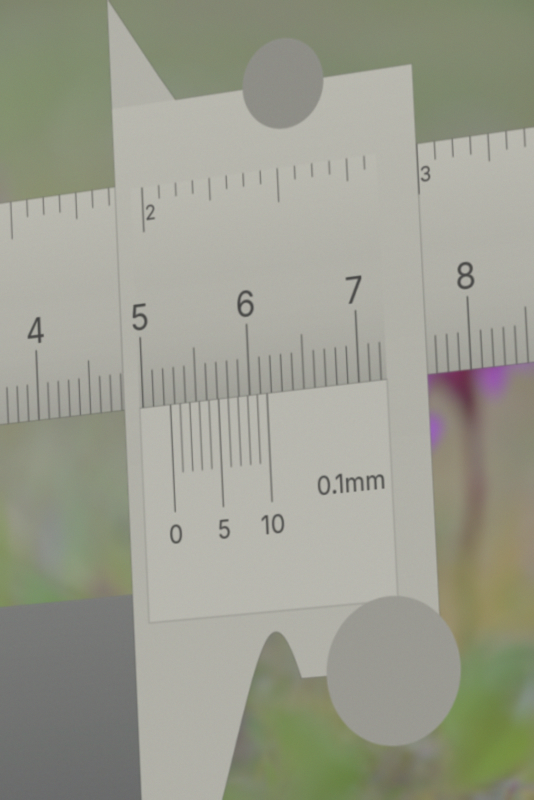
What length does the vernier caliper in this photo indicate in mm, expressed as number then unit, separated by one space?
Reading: 52.6 mm
